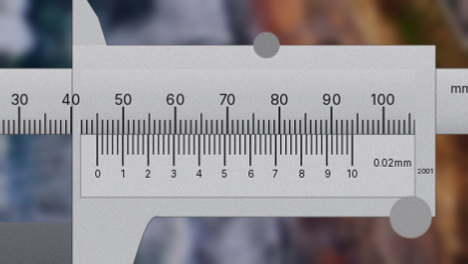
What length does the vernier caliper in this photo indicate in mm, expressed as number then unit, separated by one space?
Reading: 45.0 mm
